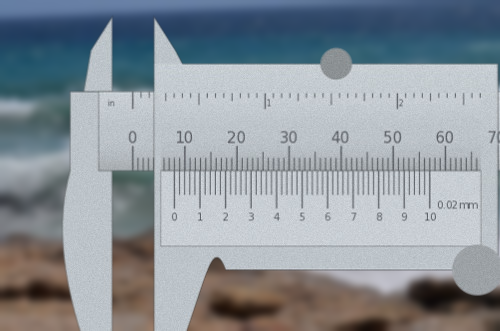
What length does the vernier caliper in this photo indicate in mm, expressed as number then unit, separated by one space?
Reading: 8.0 mm
